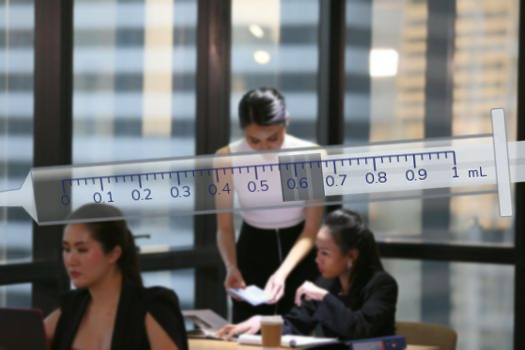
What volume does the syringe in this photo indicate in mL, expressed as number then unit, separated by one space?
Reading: 0.56 mL
